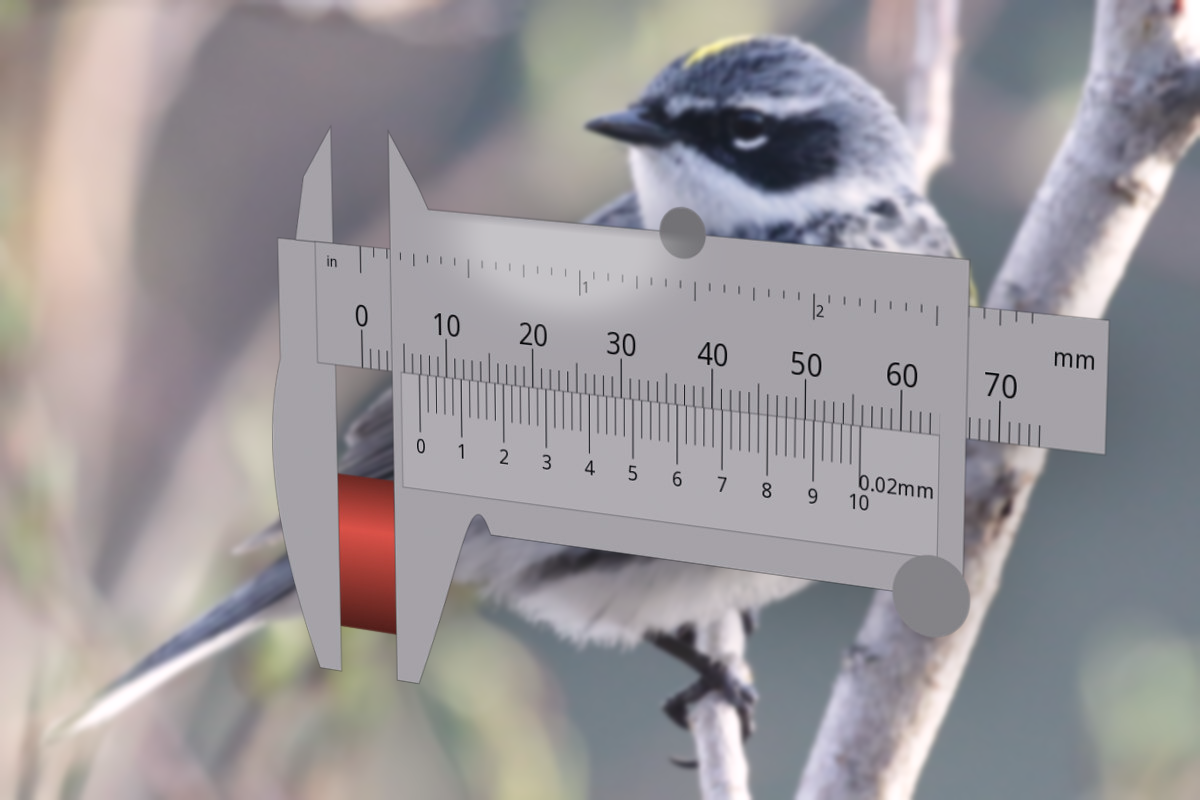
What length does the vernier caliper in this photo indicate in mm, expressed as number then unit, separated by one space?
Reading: 6.8 mm
